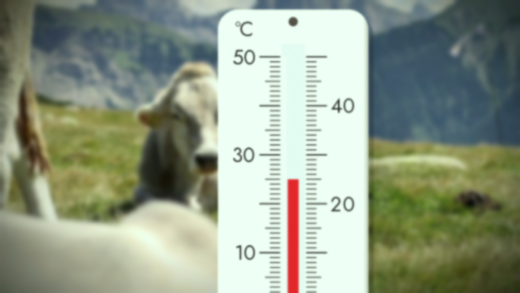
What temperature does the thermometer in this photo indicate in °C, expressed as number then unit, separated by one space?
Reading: 25 °C
